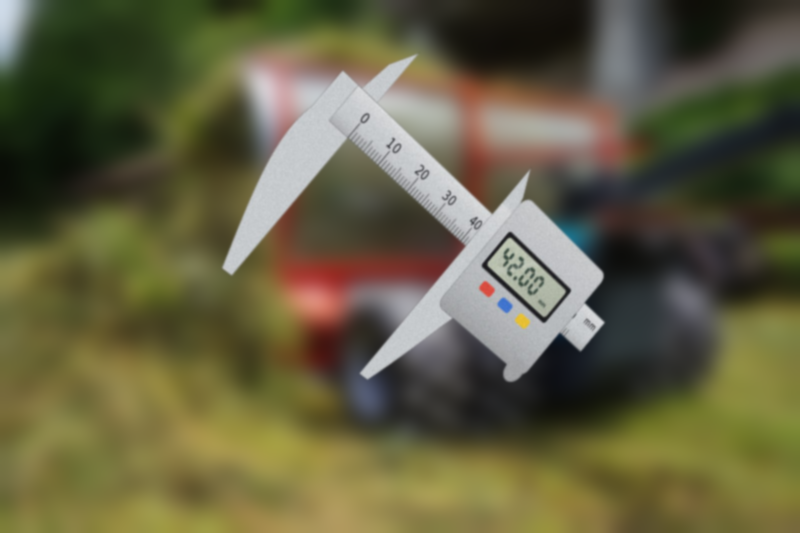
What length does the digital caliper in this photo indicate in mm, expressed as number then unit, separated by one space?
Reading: 42.00 mm
